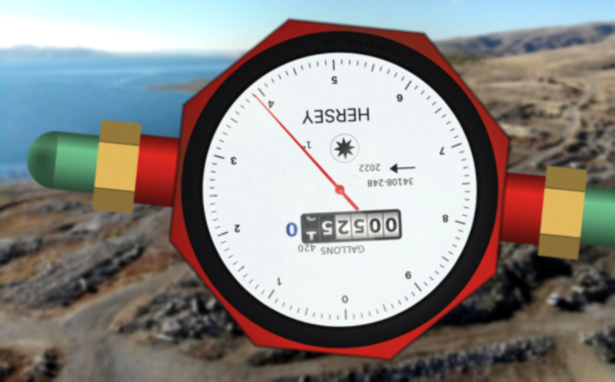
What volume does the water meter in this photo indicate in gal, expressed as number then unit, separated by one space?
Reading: 52513.9 gal
